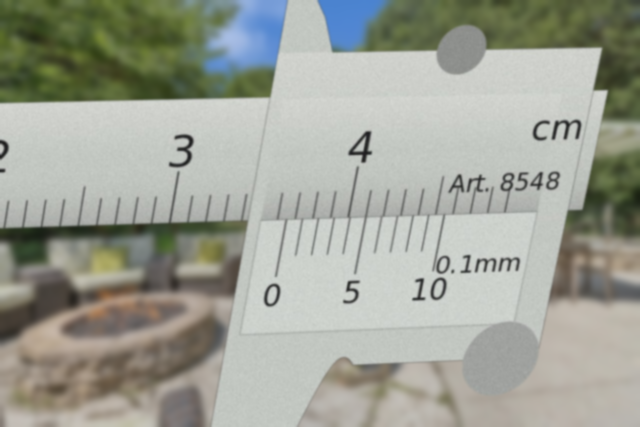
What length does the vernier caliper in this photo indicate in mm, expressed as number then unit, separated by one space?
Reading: 36.5 mm
